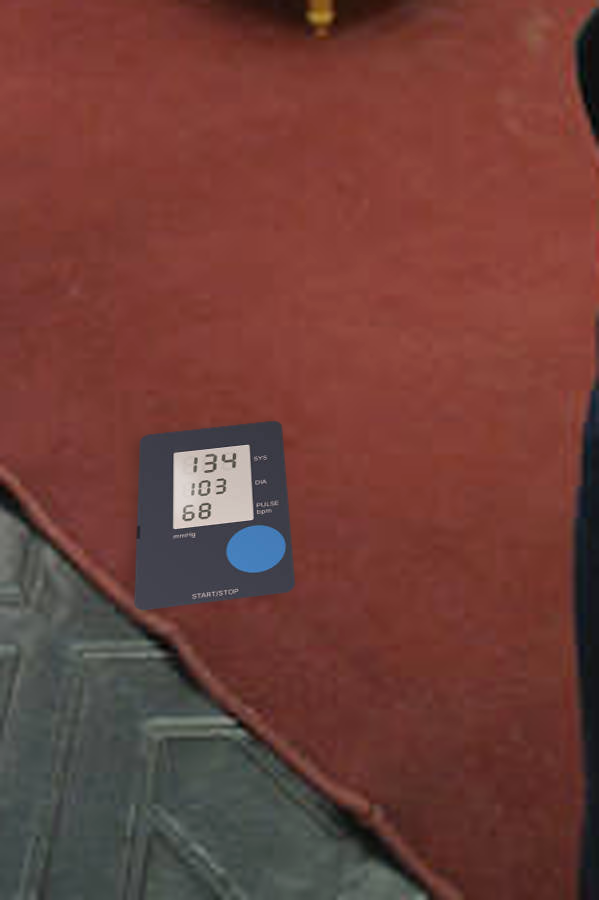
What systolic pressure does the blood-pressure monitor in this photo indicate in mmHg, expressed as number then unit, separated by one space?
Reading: 134 mmHg
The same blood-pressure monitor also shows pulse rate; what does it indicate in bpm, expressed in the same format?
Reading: 68 bpm
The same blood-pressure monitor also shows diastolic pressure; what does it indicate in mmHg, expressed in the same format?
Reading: 103 mmHg
